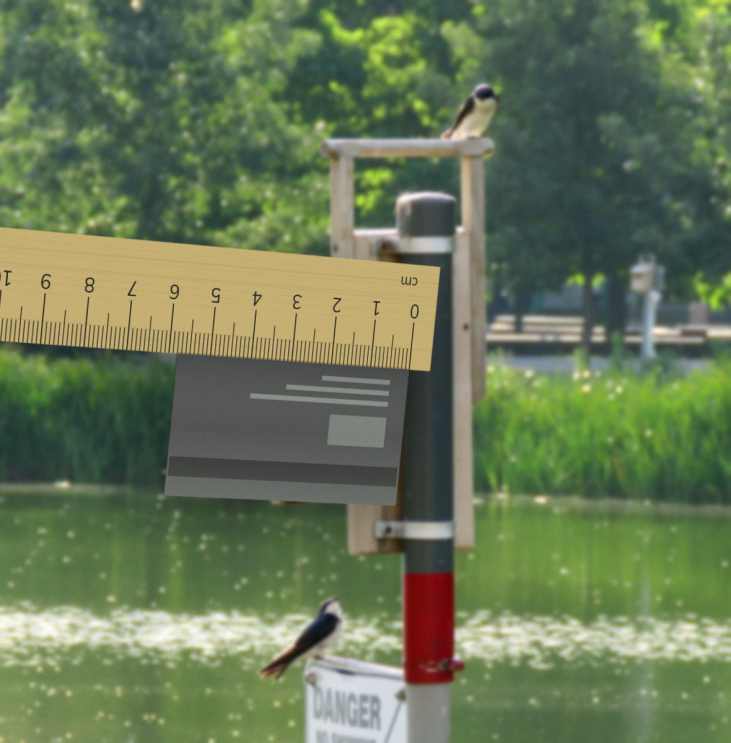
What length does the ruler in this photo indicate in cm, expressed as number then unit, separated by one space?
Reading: 5.8 cm
